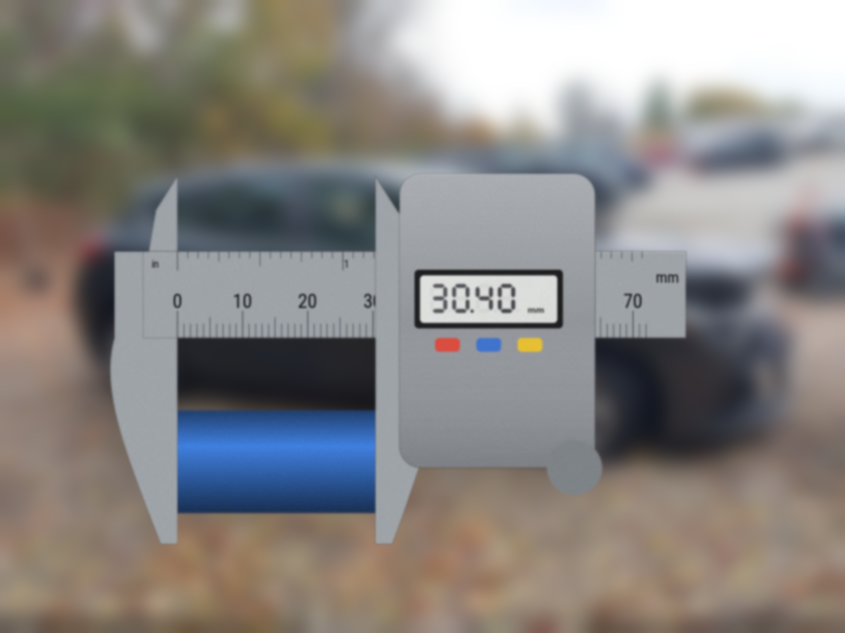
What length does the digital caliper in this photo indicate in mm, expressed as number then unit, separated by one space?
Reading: 30.40 mm
